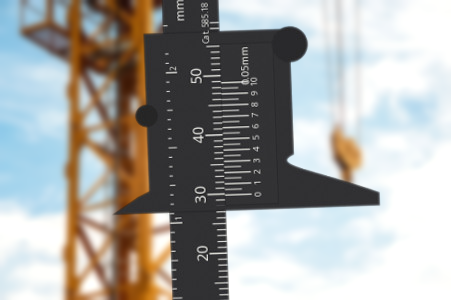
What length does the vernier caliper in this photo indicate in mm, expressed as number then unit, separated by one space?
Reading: 29.8 mm
